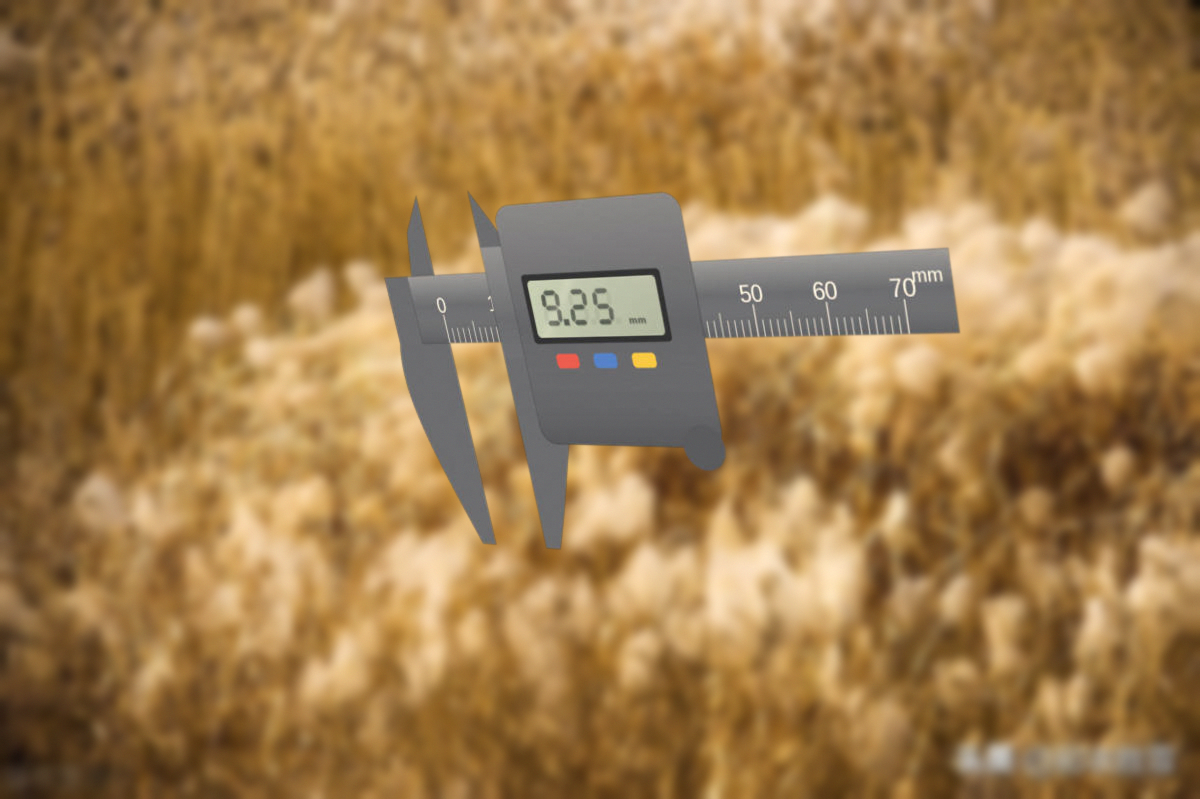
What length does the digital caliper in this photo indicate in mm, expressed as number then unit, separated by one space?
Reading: 9.25 mm
